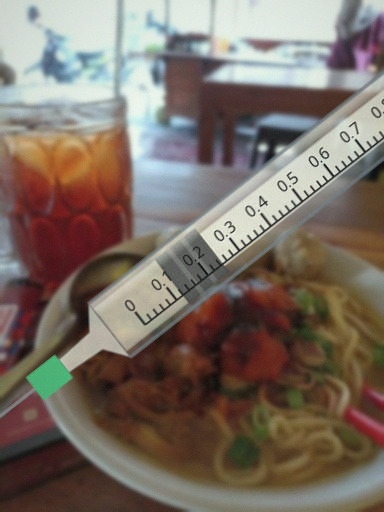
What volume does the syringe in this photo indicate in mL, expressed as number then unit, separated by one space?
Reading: 0.12 mL
